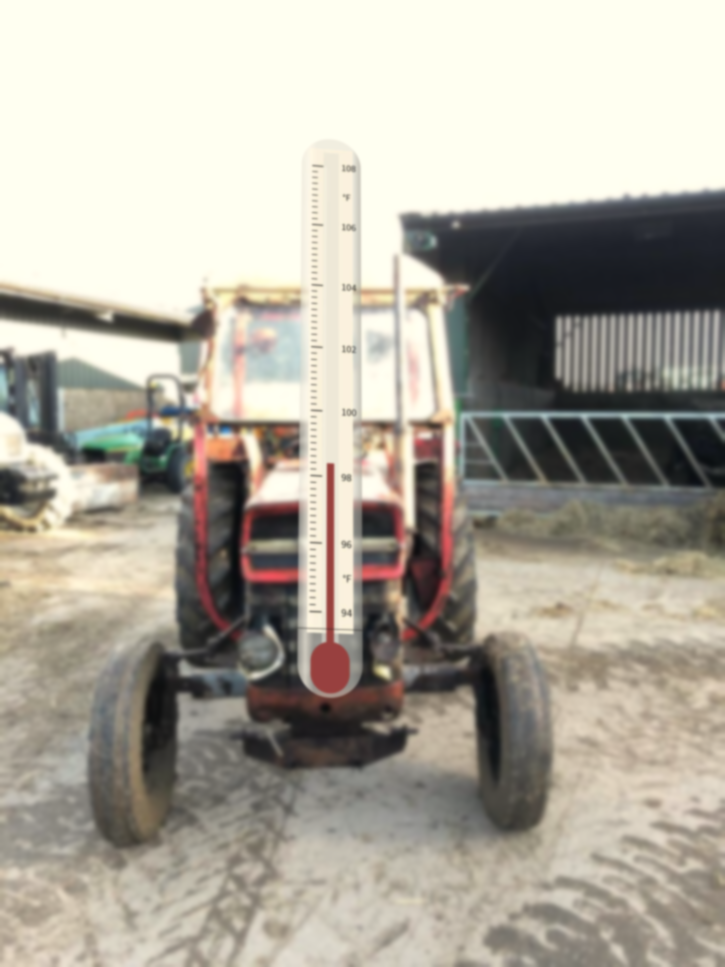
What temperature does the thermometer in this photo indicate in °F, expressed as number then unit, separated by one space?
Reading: 98.4 °F
